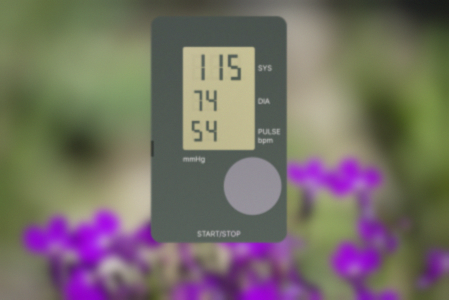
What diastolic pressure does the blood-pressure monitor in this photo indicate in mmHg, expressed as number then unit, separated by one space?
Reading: 74 mmHg
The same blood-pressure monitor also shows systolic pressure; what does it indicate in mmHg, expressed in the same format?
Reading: 115 mmHg
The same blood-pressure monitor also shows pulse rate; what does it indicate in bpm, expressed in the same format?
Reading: 54 bpm
